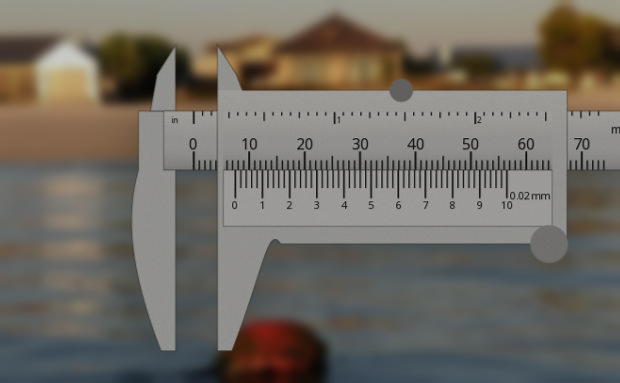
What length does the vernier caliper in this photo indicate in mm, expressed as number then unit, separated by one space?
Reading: 7.5 mm
